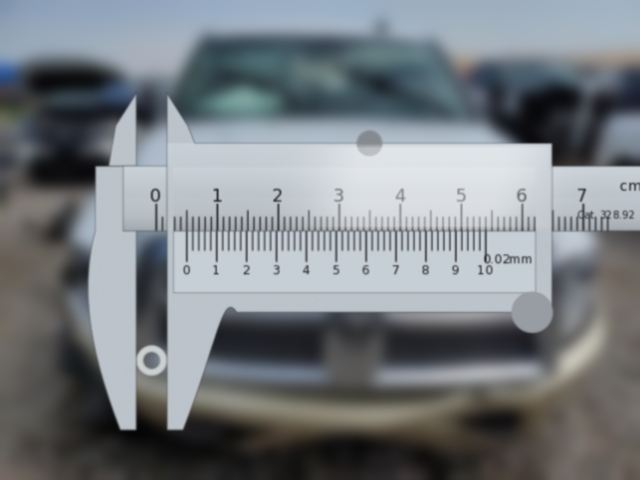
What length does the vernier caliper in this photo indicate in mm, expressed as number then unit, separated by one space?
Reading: 5.0 mm
